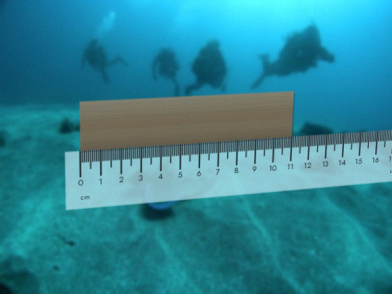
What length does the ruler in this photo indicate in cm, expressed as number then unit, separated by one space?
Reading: 11 cm
